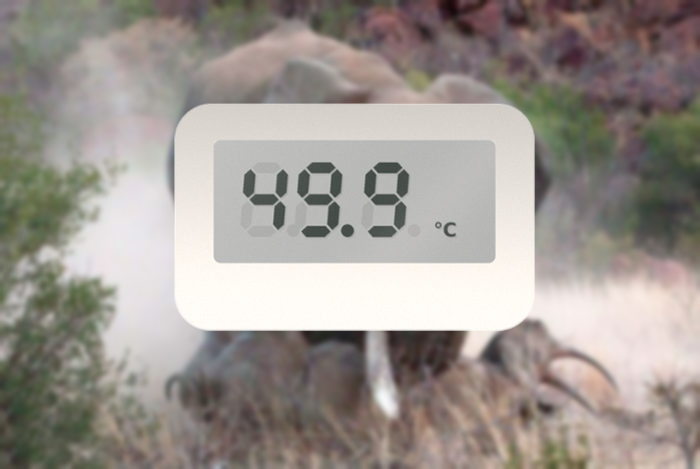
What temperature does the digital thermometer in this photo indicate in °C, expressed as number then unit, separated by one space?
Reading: 49.9 °C
